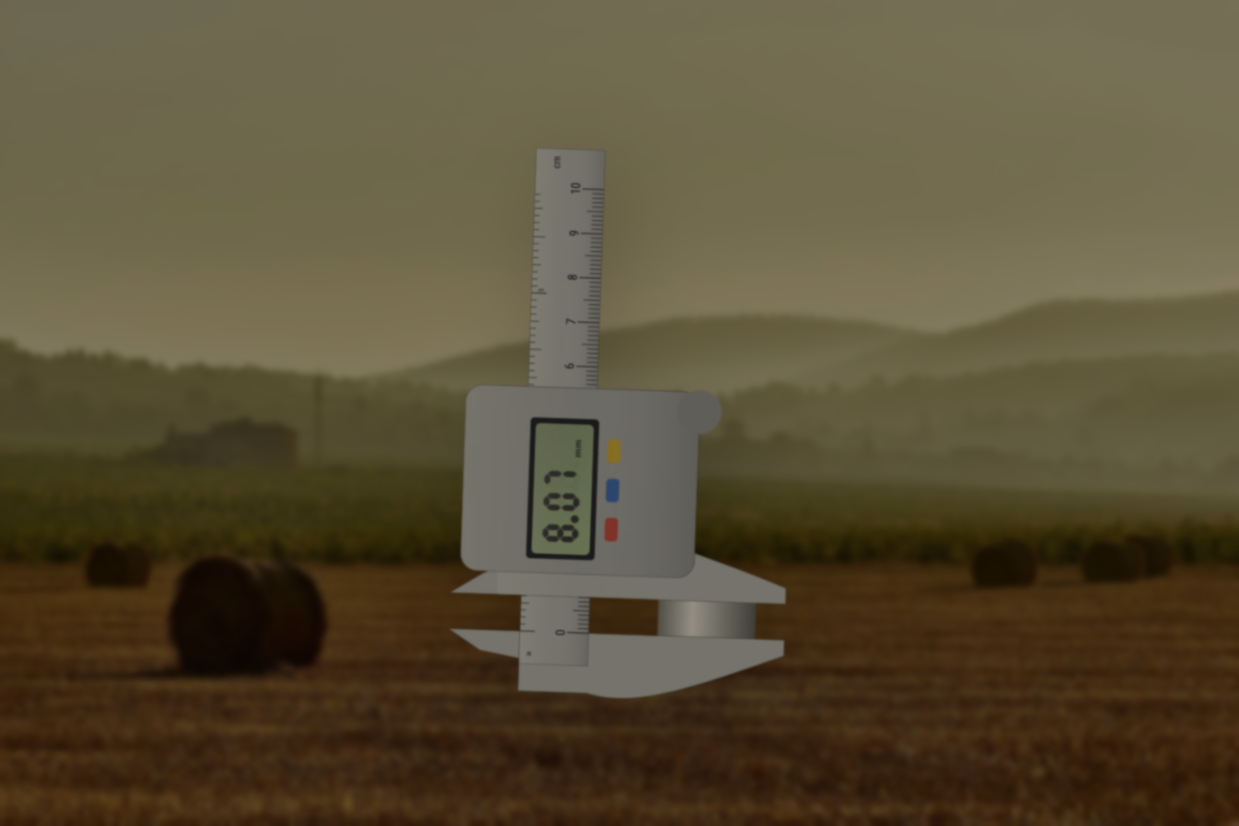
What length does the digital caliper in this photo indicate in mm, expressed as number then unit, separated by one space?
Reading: 8.07 mm
